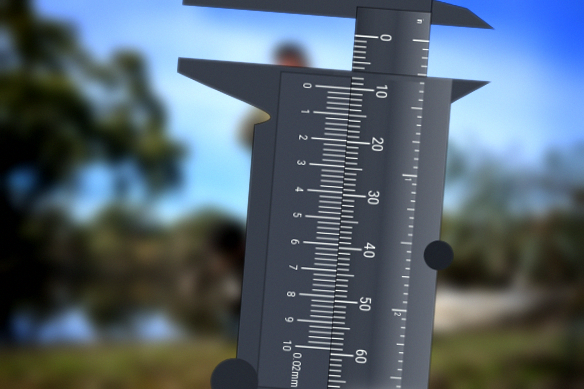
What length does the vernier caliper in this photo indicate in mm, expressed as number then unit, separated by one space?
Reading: 10.0 mm
